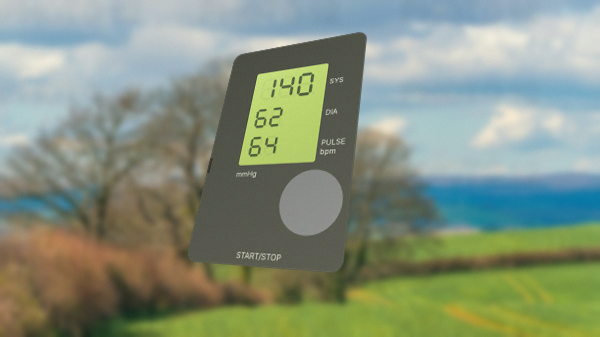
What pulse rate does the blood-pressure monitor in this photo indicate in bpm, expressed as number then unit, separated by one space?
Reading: 64 bpm
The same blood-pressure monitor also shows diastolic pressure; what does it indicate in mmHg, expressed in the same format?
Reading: 62 mmHg
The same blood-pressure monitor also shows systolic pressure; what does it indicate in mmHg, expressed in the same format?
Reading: 140 mmHg
